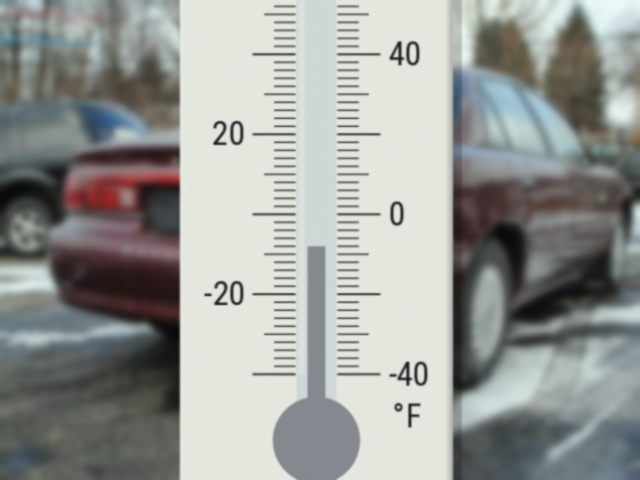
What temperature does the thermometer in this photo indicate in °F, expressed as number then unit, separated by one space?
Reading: -8 °F
